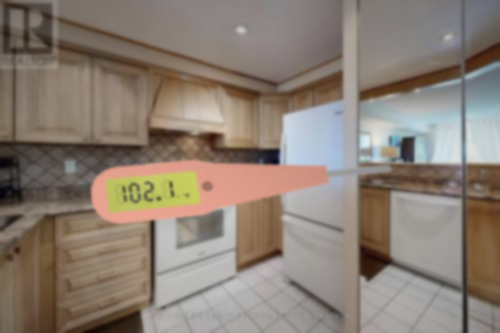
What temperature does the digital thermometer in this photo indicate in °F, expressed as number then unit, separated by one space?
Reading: 102.1 °F
